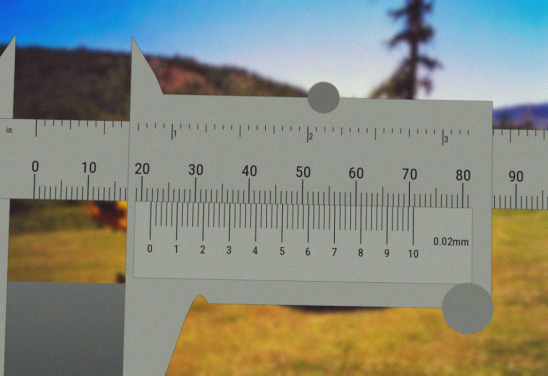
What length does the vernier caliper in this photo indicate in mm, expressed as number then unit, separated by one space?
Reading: 21.8 mm
